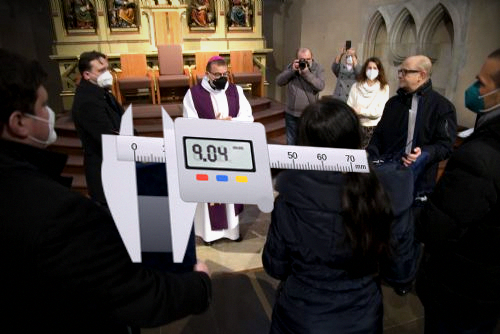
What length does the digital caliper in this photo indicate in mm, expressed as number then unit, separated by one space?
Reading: 9.04 mm
